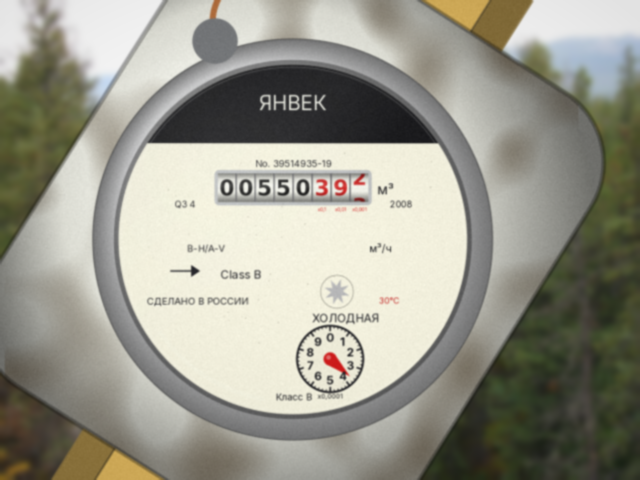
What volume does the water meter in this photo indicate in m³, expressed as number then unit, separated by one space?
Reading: 550.3923 m³
